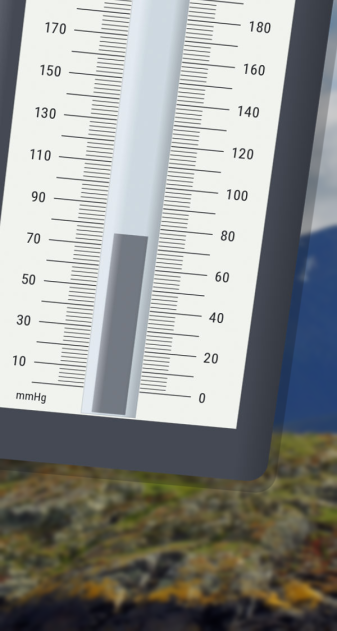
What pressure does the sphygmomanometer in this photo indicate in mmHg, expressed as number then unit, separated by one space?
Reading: 76 mmHg
